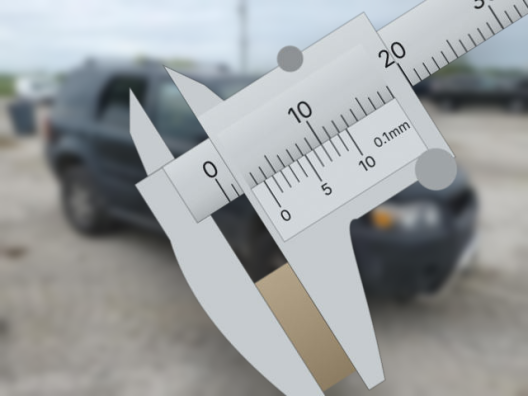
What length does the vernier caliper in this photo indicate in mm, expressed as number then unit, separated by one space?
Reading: 3.7 mm
